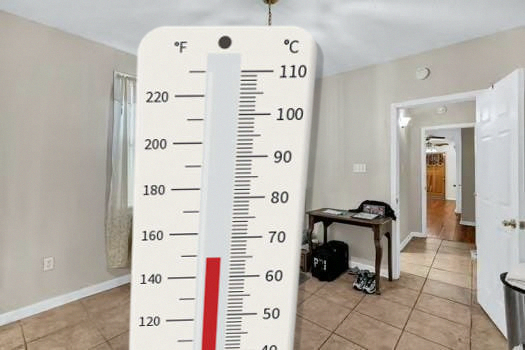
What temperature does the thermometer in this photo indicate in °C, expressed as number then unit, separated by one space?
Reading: 65 °C
